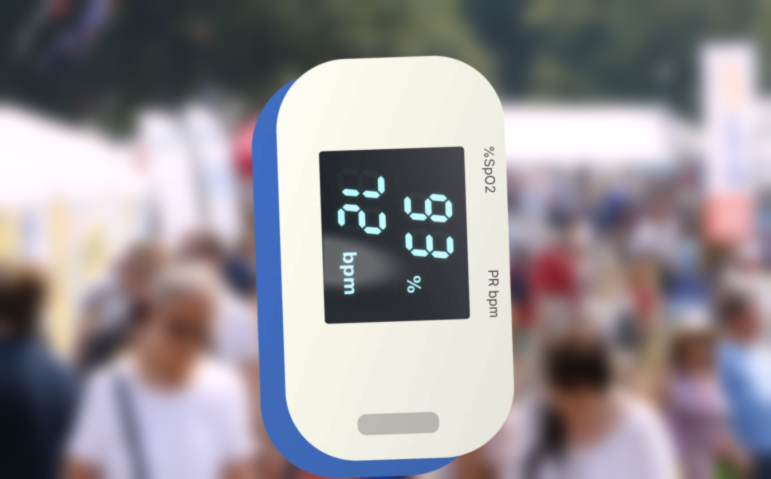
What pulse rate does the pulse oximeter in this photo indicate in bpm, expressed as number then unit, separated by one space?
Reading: 72 bpm
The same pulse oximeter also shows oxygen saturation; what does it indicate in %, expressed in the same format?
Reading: 93 %
